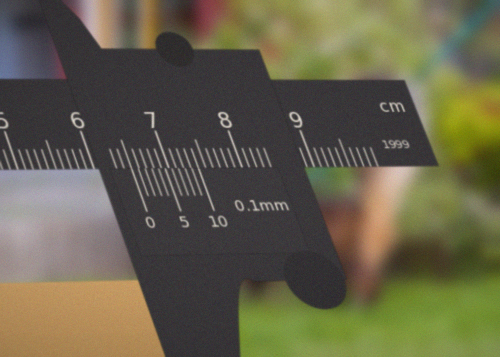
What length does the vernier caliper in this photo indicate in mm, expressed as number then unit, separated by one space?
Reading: 65.0 mm
